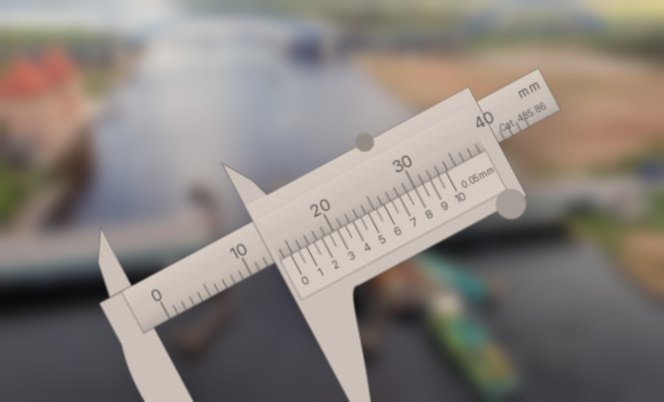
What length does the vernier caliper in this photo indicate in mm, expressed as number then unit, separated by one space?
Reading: 14.8 mm
